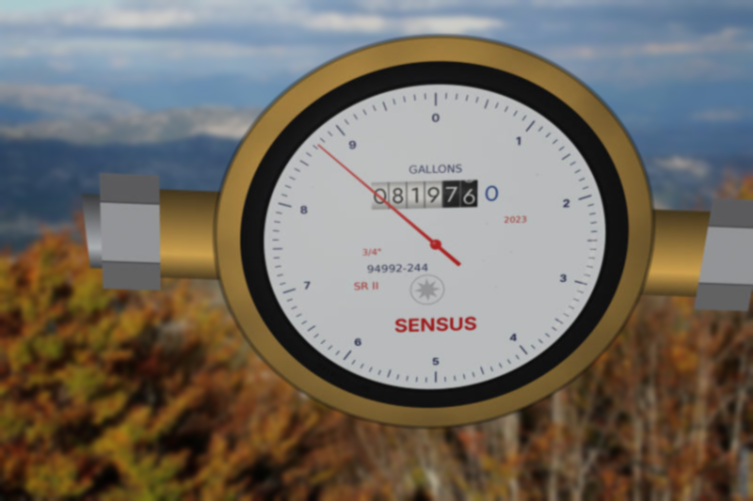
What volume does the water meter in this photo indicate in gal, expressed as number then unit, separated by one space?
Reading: 819758.7 gal
